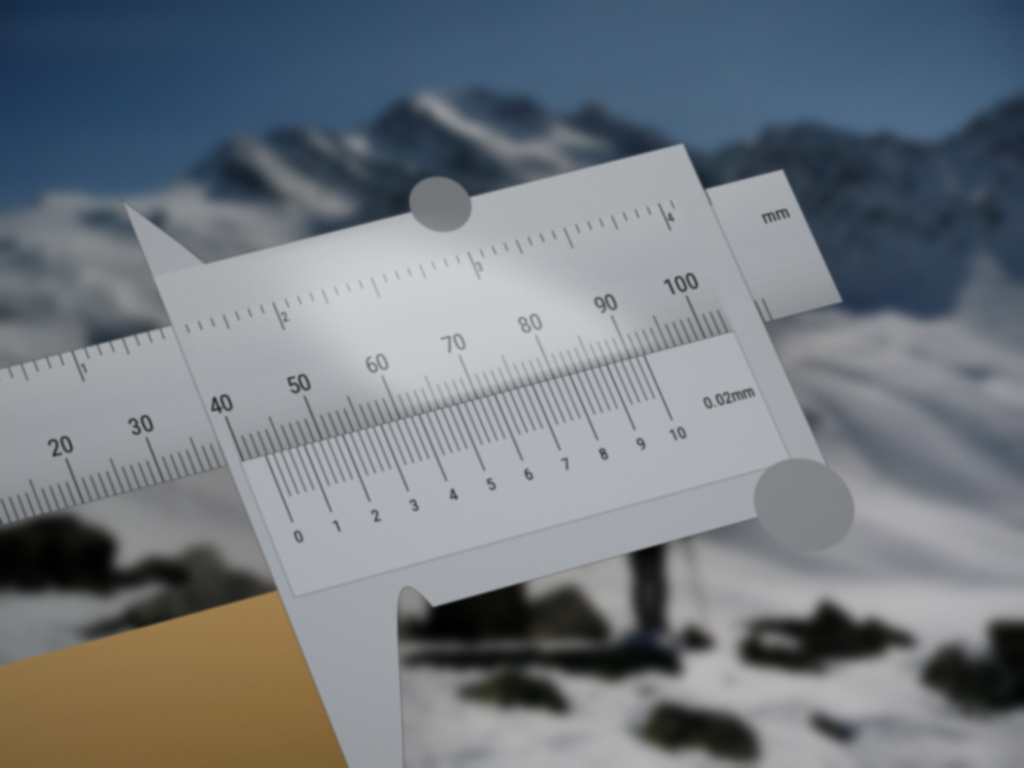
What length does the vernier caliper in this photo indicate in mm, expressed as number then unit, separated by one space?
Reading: 42.8 mm
